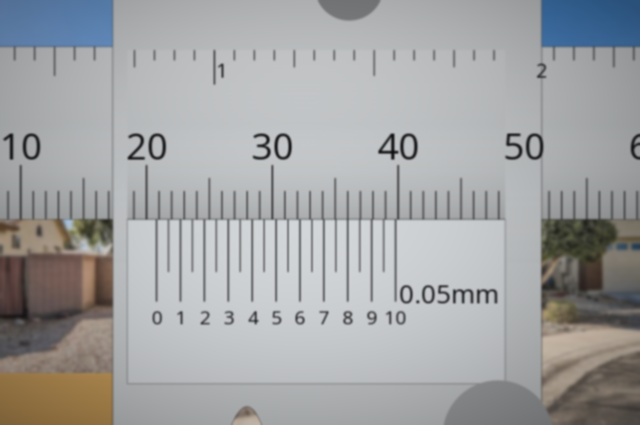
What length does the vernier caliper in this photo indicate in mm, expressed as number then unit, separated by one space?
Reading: 20.8 mm
